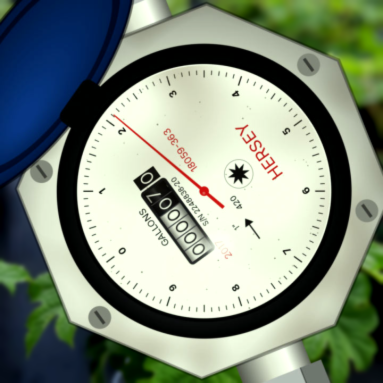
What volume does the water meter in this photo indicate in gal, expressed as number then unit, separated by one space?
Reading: 72.1 gal
